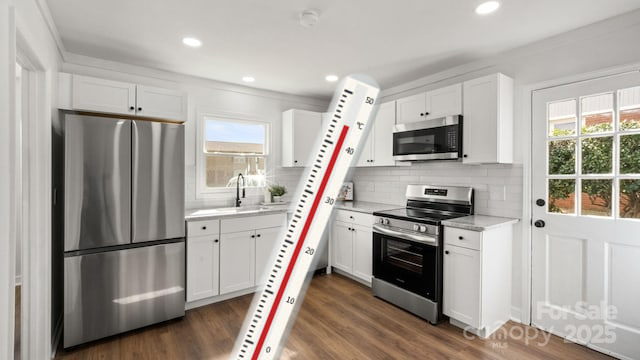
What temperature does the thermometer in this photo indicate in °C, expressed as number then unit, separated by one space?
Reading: 44 °C
